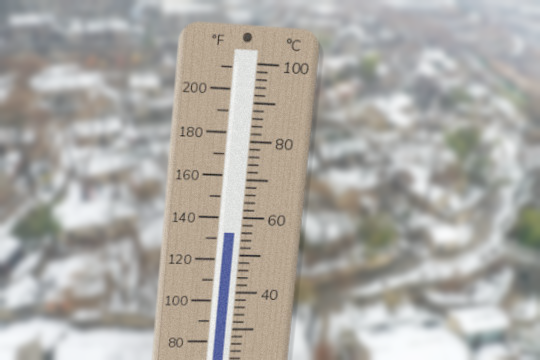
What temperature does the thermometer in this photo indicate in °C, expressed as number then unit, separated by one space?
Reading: 56 °C
